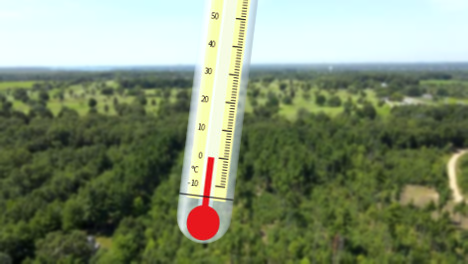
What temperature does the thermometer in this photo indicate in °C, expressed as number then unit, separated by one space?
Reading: 0 °C
